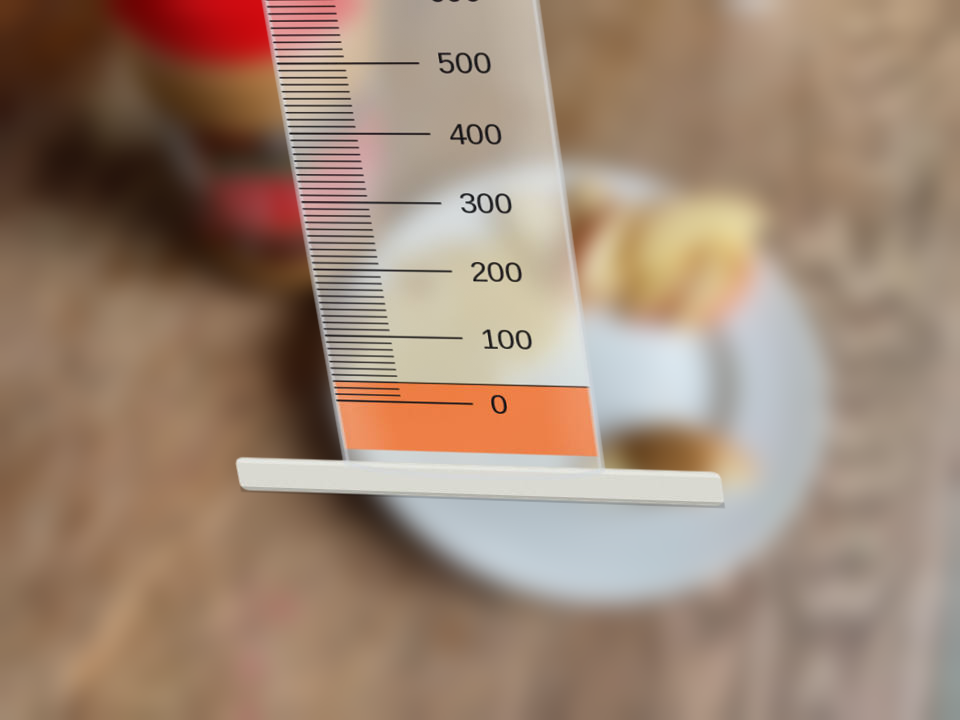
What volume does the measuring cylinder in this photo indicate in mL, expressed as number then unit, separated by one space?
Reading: 30 mL
